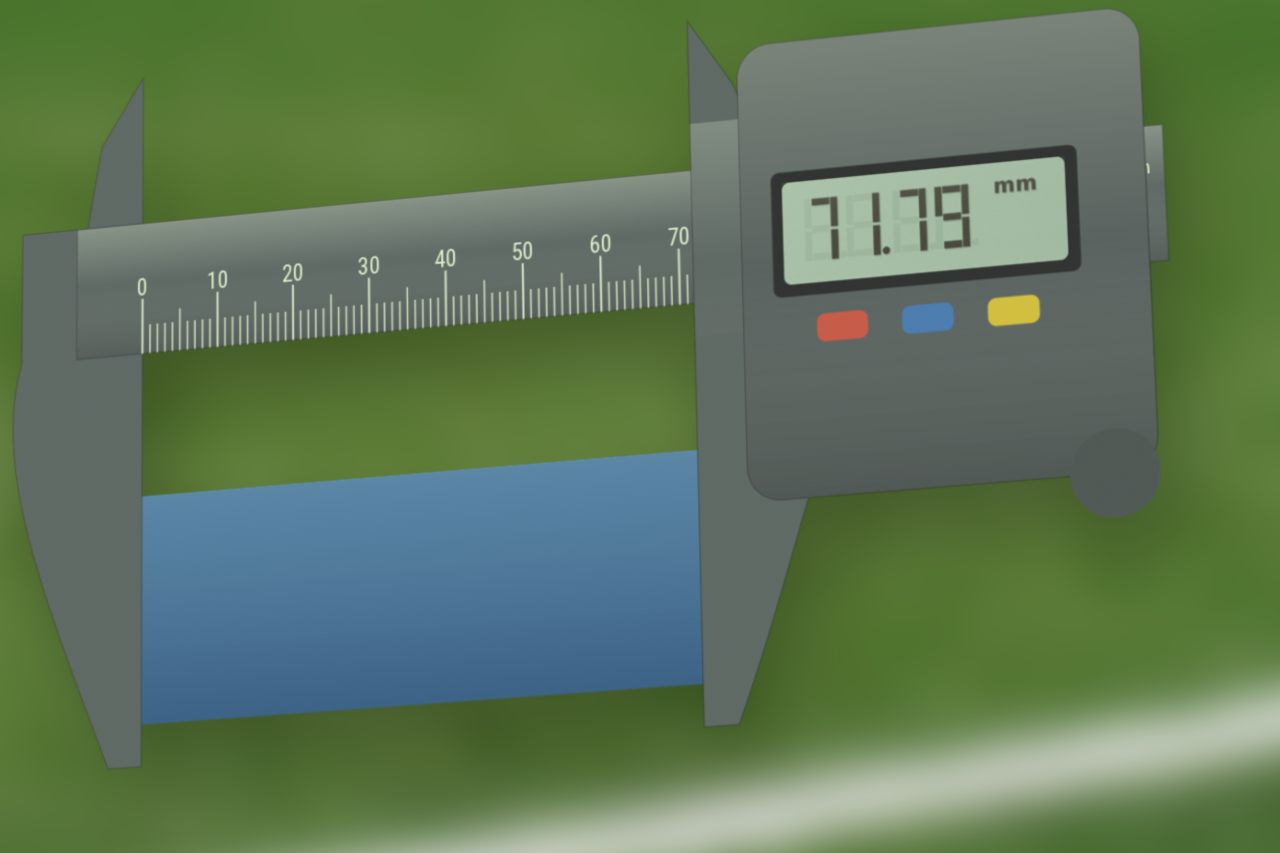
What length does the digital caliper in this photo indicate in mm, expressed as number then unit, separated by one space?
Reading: 71.79 mm
